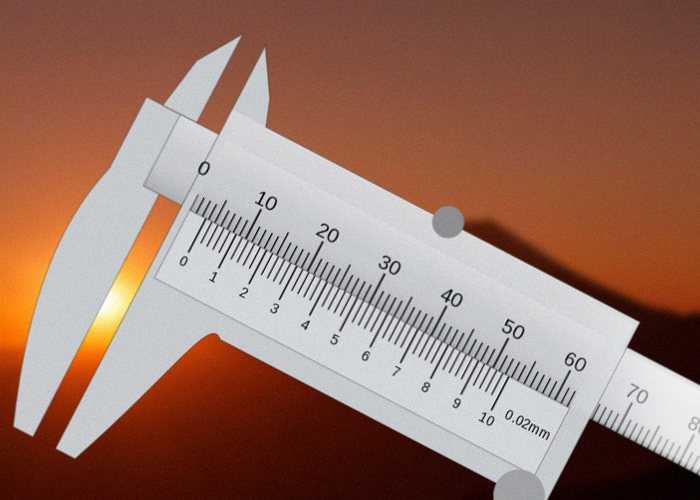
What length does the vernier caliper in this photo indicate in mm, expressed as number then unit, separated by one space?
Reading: 3.6 mm
